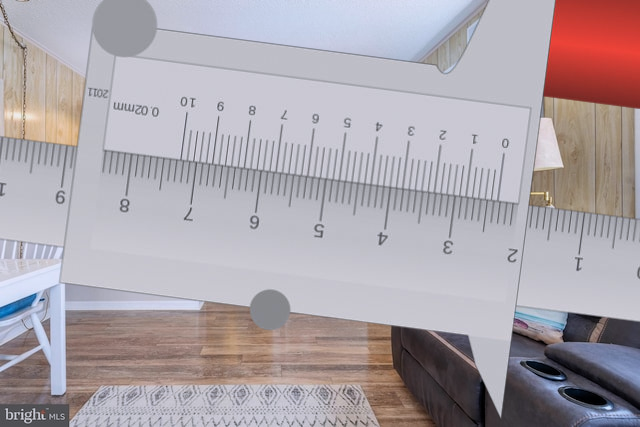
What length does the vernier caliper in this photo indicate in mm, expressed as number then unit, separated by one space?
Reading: 23.4 mm
